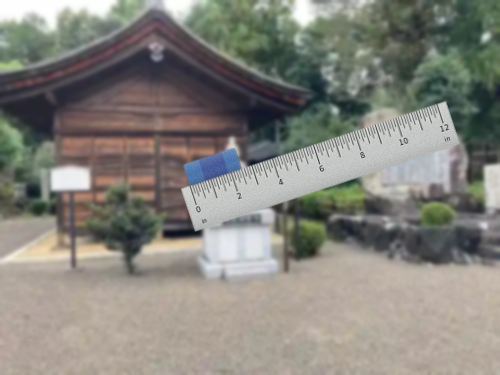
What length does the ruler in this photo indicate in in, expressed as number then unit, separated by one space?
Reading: 2.5 in
